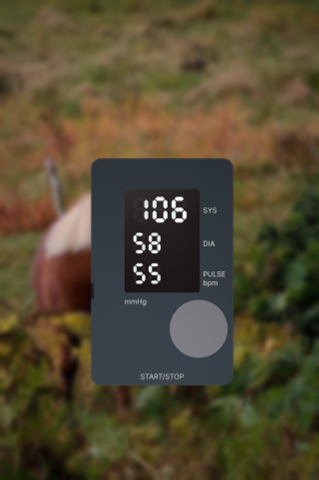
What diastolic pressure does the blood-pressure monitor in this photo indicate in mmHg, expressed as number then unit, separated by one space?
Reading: 58 mmHg
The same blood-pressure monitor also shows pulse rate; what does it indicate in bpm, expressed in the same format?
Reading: 55 bpm
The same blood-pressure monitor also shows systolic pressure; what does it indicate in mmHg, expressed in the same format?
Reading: 106 mmHg
